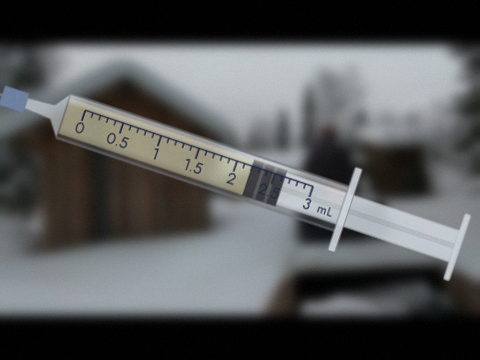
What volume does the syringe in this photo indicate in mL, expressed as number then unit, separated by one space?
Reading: 2.2 mL
